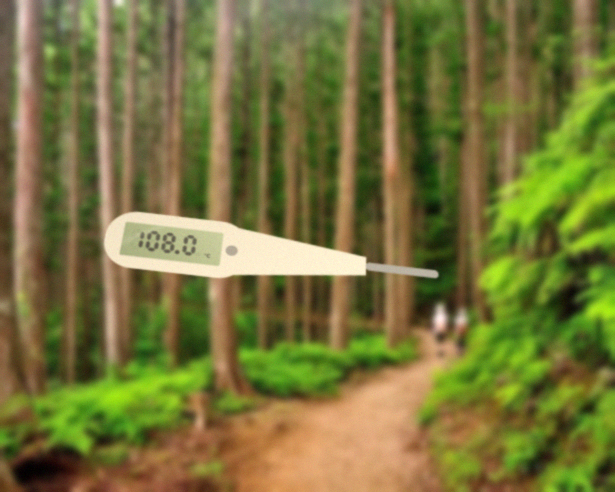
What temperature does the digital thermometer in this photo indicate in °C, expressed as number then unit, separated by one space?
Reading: 108.0 °C
